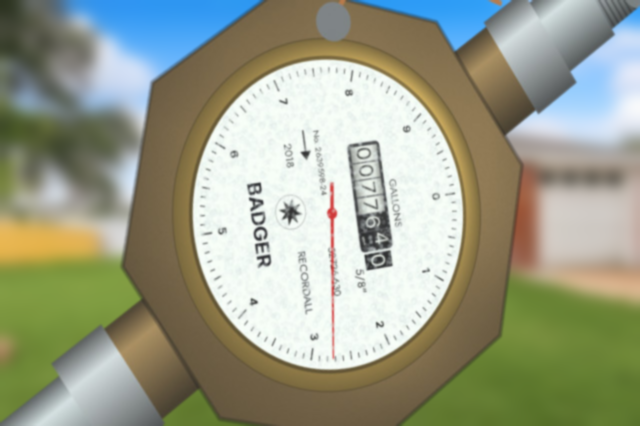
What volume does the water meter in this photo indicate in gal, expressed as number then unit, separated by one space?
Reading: 77642.7 gal
